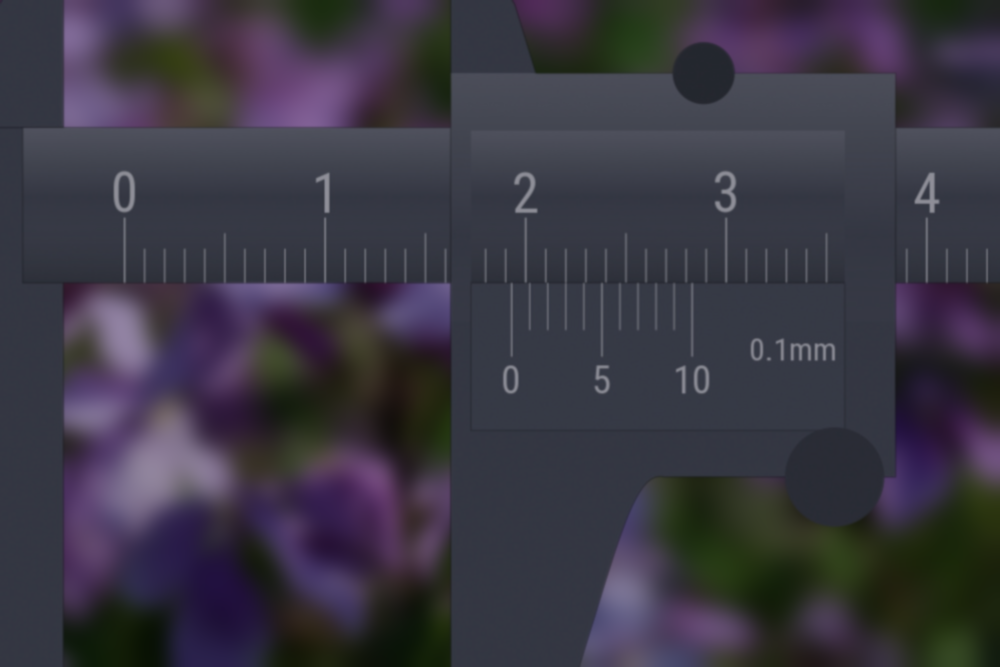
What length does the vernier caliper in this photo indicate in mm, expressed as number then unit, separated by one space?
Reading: 19.3 mm
